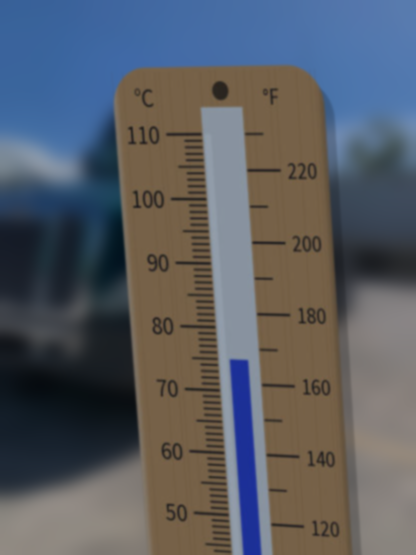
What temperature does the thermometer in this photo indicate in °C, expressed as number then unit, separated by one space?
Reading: 75 °C
